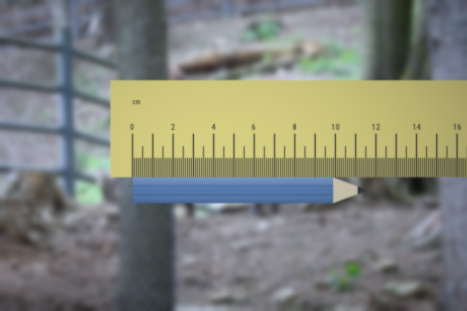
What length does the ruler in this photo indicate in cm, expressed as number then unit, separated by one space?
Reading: 11.5 cm
